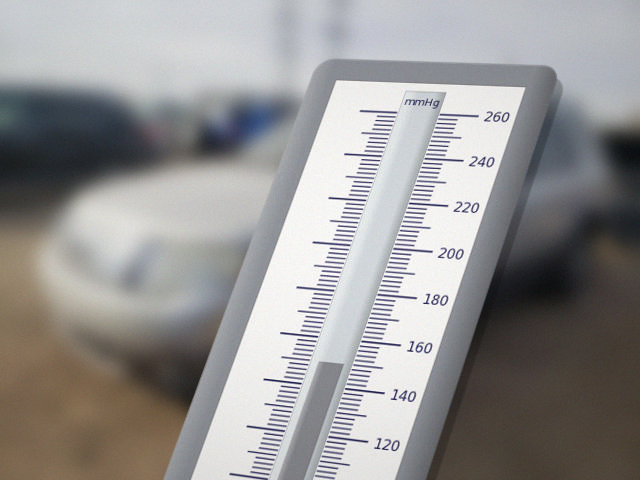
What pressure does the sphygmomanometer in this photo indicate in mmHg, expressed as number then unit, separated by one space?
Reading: 150 mmHg
